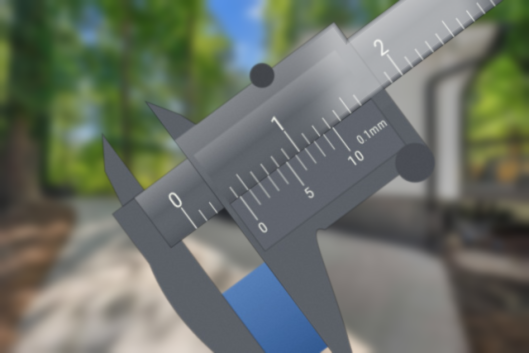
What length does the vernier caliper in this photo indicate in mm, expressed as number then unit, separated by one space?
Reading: 4.2 mm
